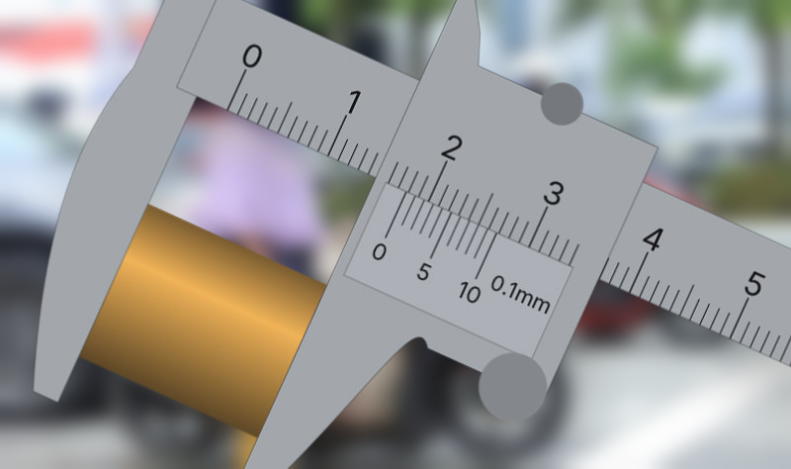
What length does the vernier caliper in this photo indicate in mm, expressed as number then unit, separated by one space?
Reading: 17.8 mm
